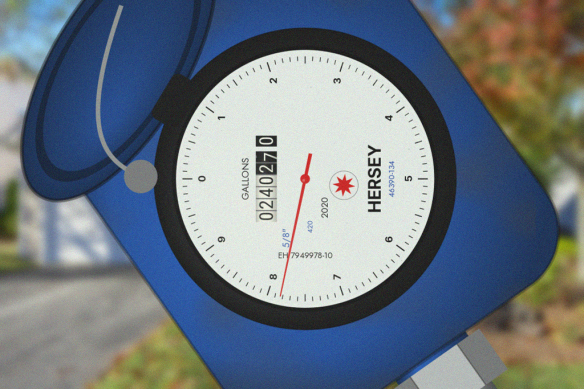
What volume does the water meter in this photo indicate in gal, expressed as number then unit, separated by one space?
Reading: 240267.8 gal
